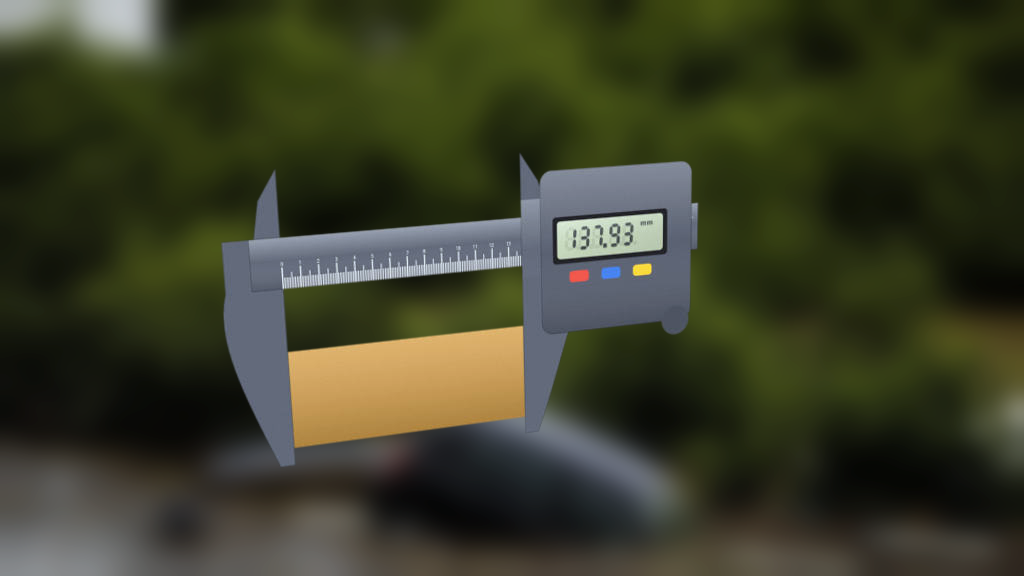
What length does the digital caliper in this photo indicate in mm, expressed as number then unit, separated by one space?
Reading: 137.93 mm
